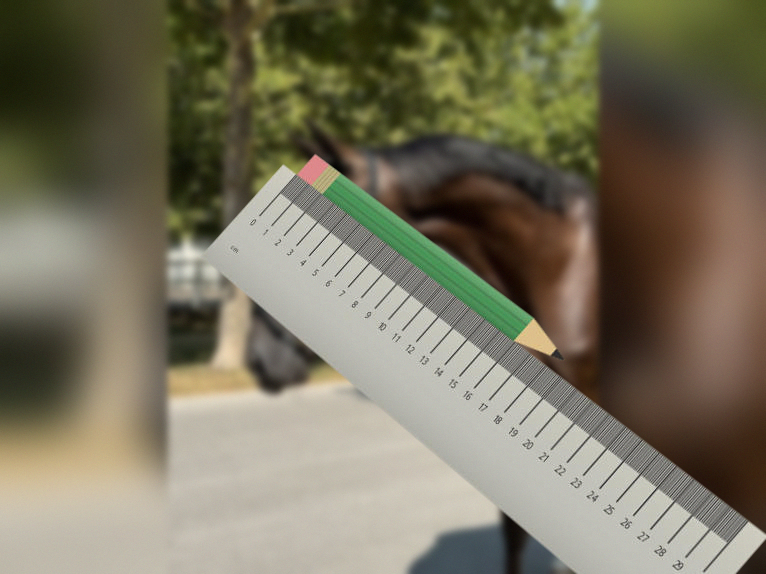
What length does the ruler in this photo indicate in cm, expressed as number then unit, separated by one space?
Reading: 18.5 cm
